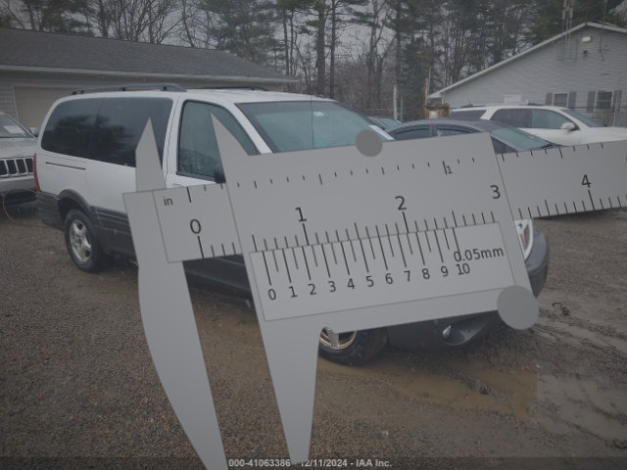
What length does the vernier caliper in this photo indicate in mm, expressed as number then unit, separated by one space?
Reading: 5.6 mm
